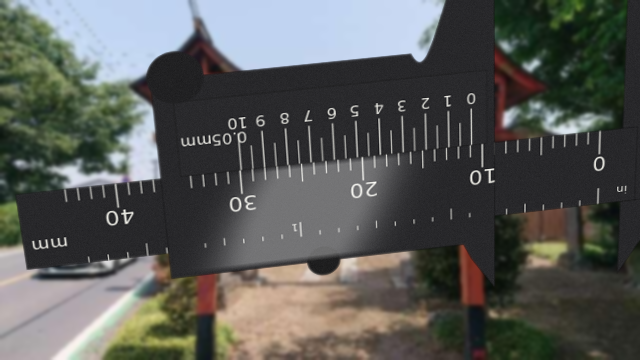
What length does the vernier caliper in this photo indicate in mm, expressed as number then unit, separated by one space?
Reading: 10.9 mm
